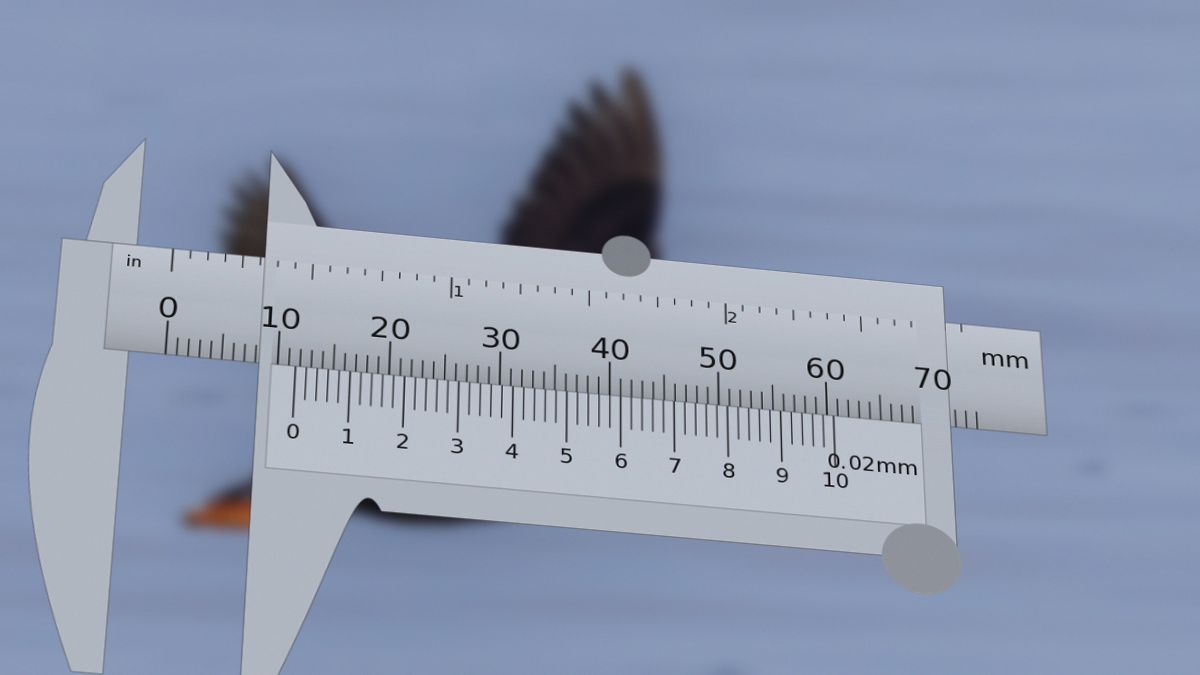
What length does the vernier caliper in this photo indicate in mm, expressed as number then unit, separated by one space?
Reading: 11.6 mm
